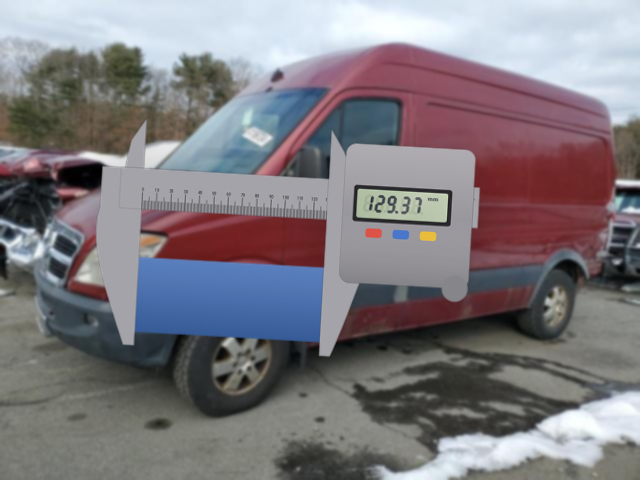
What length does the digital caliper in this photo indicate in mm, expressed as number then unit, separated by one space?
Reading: 129.37 mm
